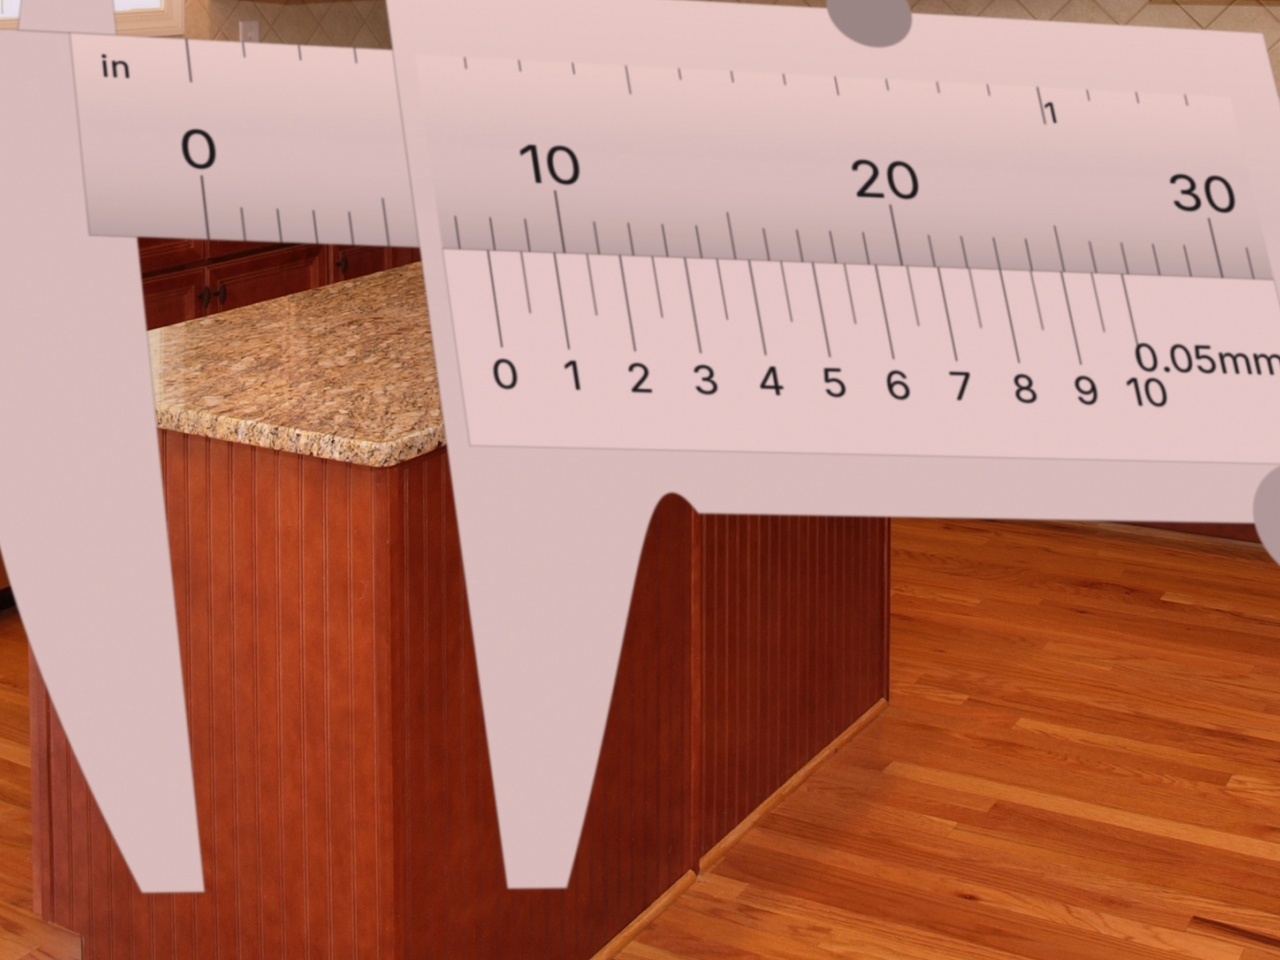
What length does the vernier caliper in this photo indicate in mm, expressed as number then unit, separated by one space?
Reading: 7.80 mm
